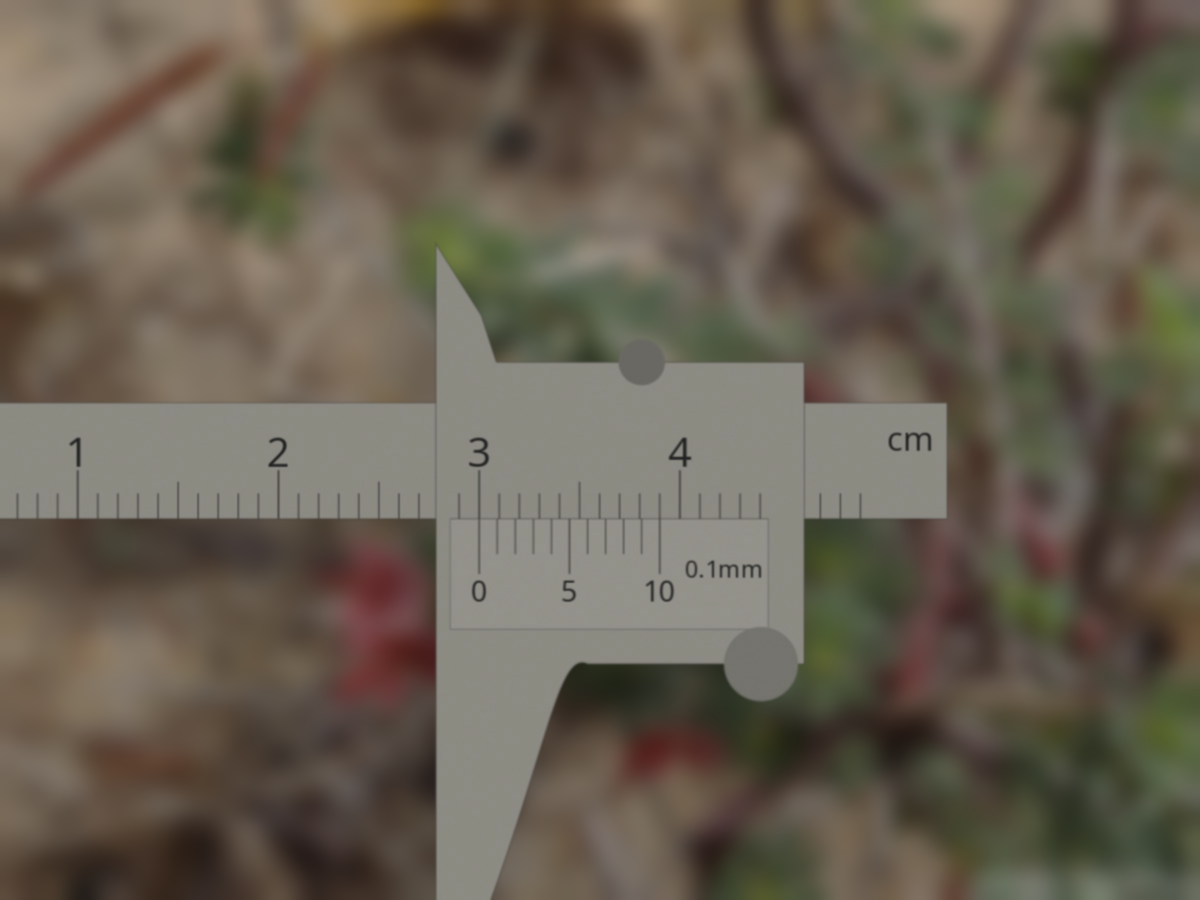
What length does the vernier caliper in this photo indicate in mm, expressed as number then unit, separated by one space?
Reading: 30.0 mm
